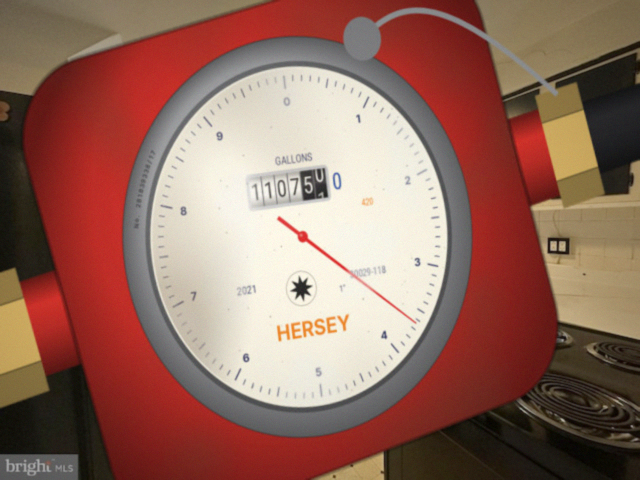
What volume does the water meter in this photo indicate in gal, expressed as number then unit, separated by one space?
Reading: 1107503.6 gal
